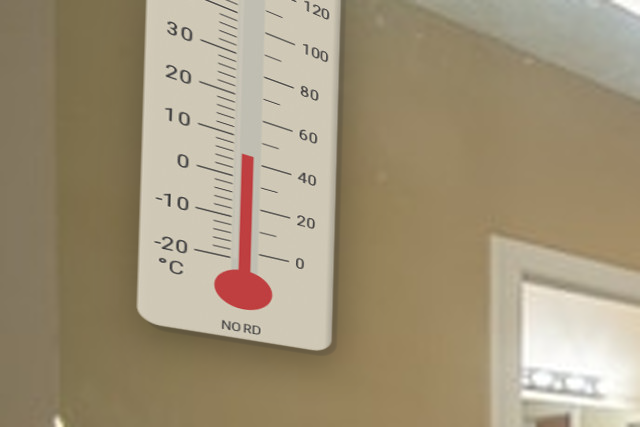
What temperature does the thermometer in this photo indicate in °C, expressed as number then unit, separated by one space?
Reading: 6 °C
